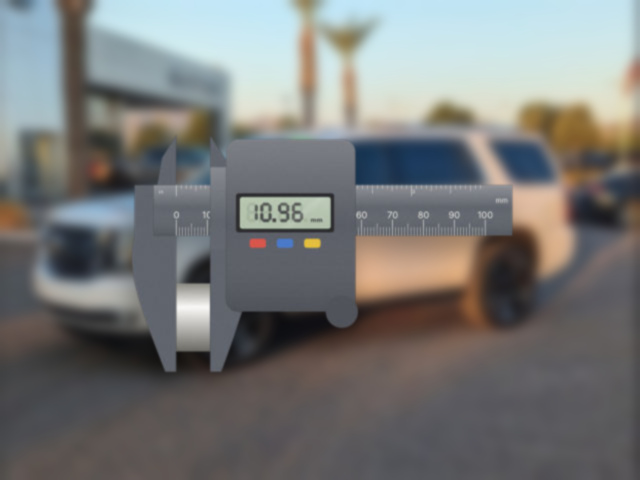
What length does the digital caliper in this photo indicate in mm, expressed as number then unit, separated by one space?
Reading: 10.96 mm
